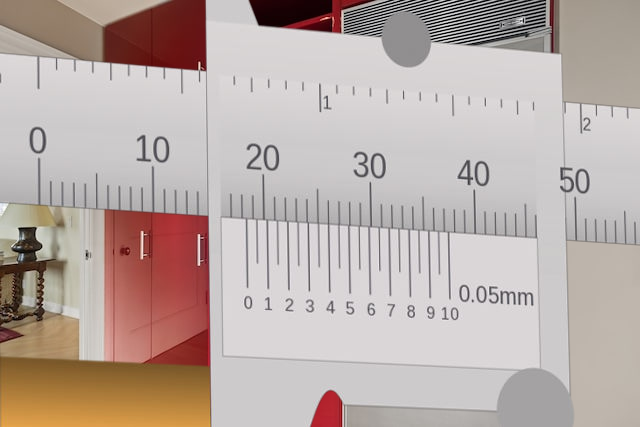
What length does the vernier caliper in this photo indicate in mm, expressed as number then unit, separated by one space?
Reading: 18.4 mm
